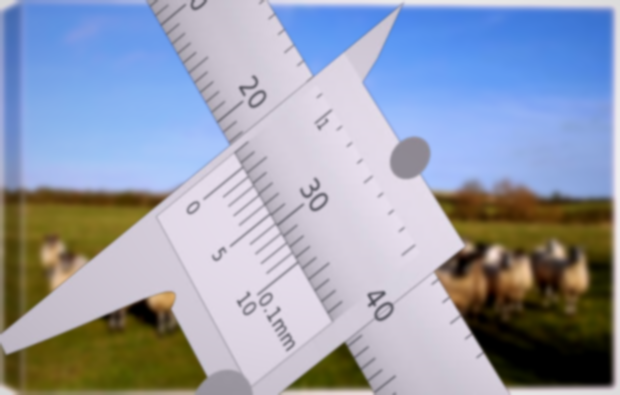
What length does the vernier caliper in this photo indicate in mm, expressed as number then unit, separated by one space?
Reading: 24.4 mm
